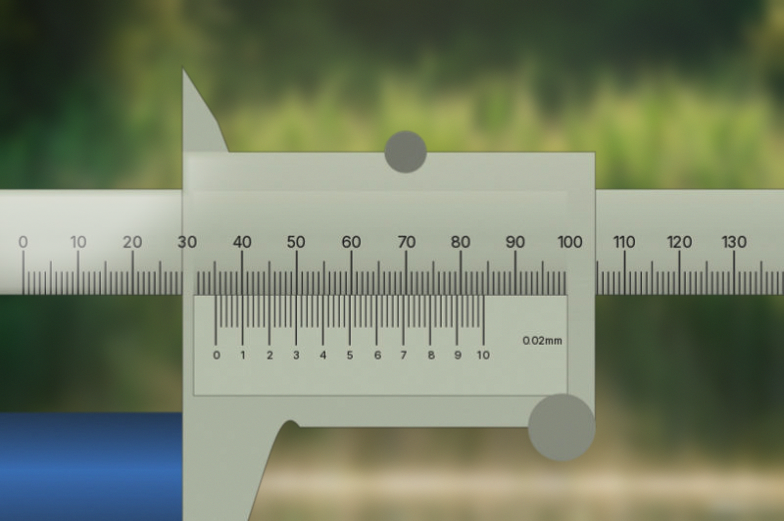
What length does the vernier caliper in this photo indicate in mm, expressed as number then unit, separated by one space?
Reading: 35.2 mm
